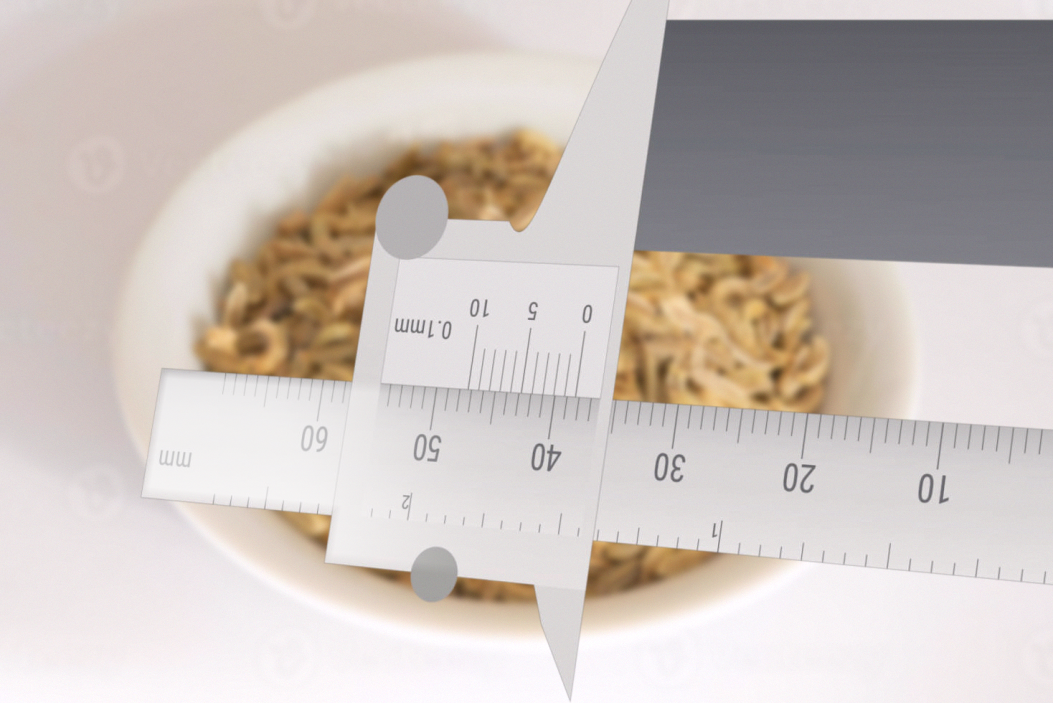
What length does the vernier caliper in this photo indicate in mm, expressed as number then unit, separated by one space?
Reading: 38.3 mm
